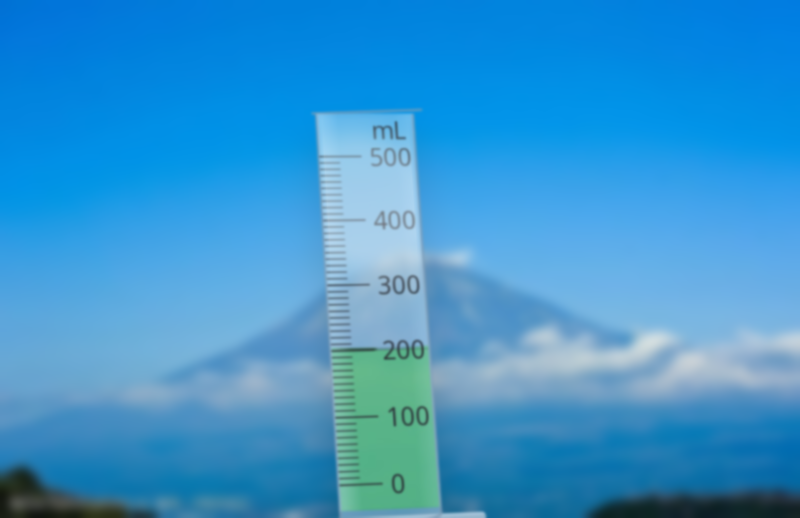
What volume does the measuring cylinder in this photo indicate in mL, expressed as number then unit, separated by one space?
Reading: 200 mL
